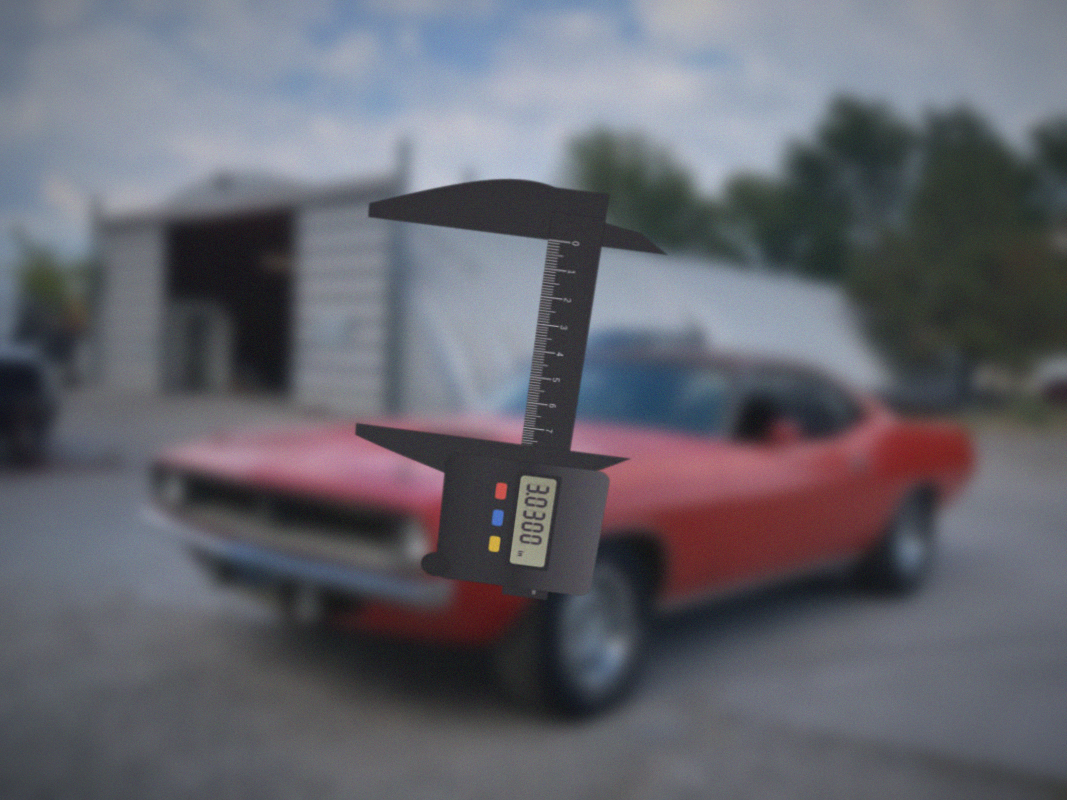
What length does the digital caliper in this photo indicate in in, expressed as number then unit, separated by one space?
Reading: 3.0300 in
